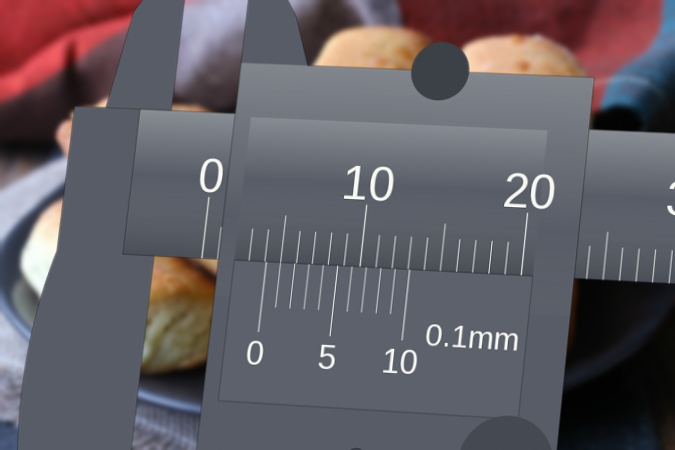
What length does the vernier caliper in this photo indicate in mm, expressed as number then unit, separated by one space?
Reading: 4.1 mm
